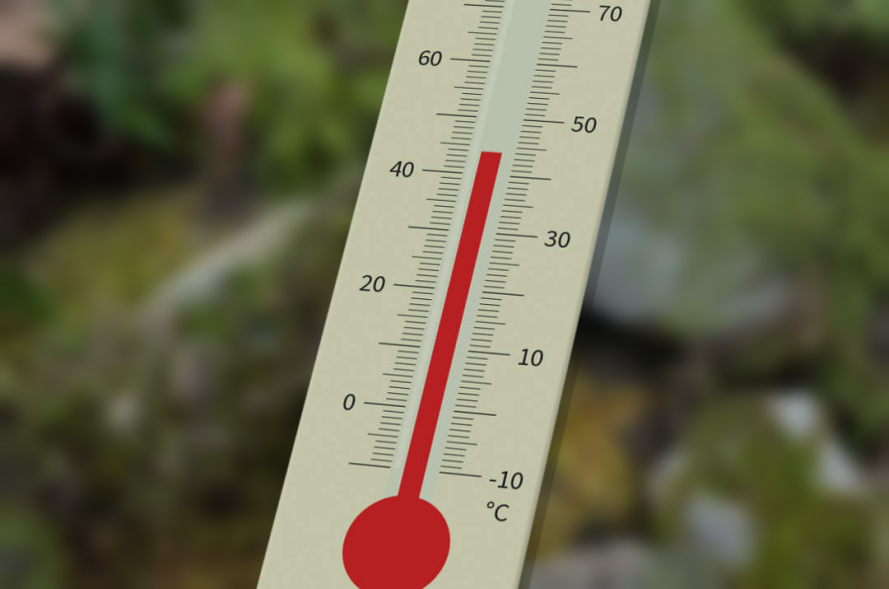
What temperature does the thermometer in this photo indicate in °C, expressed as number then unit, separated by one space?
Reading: 44 °C
